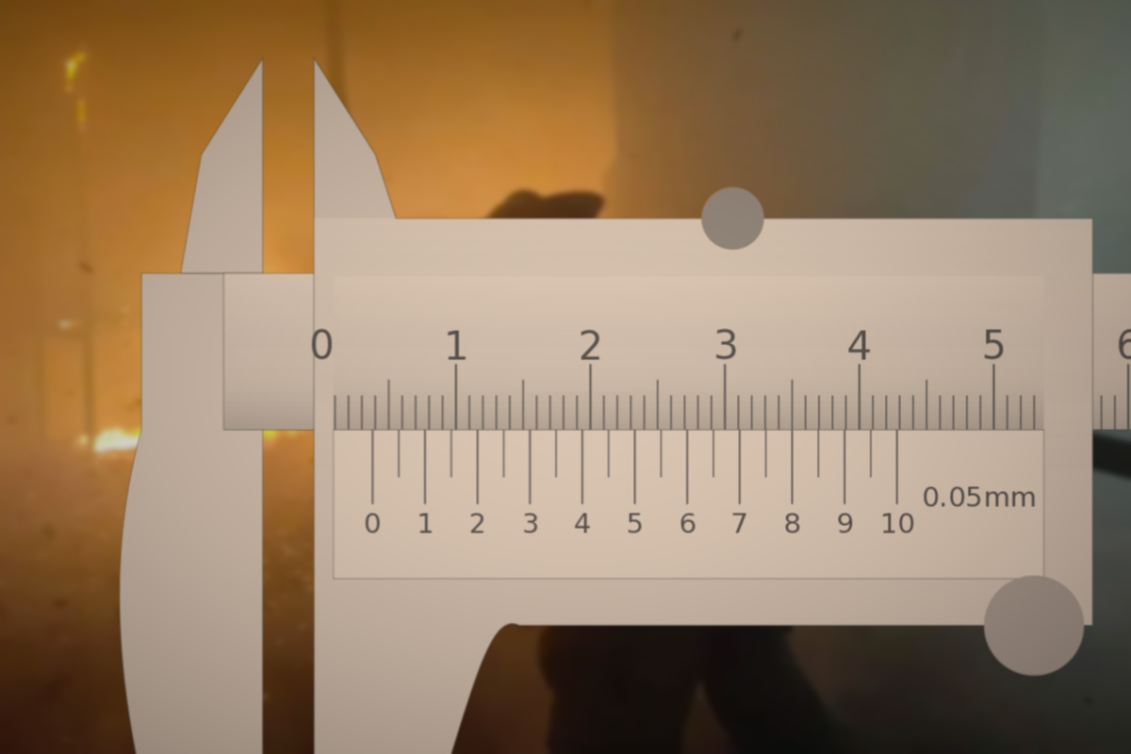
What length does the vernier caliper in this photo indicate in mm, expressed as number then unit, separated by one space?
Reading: 3.8 mm
